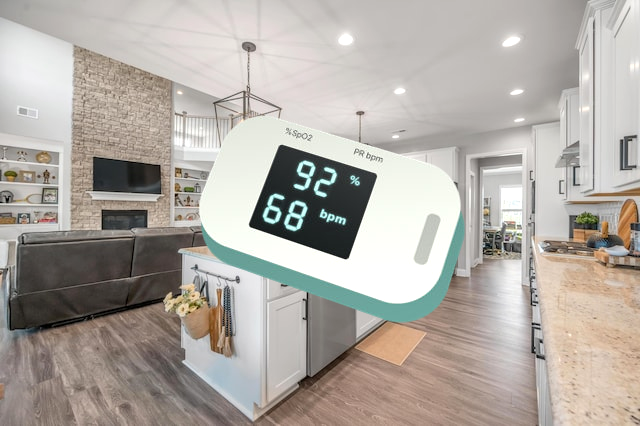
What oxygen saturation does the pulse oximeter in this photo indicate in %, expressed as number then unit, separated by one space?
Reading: 92 %
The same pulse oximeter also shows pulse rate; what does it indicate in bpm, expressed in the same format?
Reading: 68 bpm
